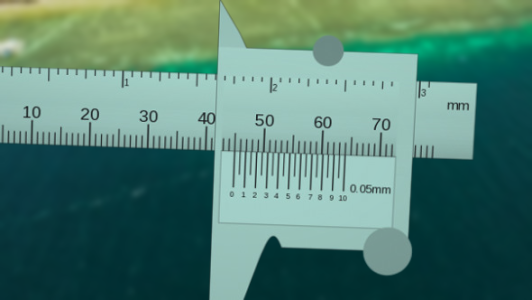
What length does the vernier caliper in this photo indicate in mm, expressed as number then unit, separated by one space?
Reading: 45.0 mm
